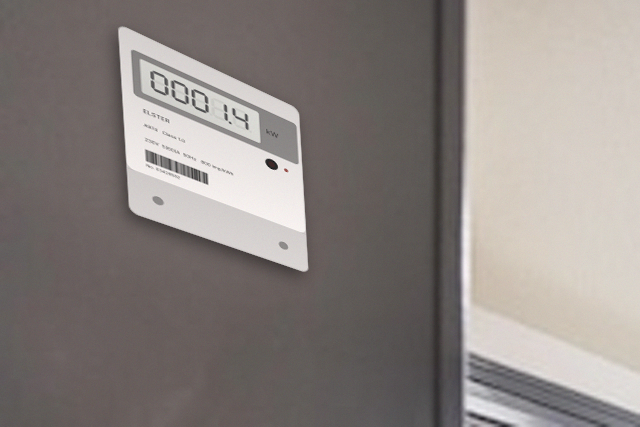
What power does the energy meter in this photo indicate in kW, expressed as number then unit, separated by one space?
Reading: 1.4 kW
